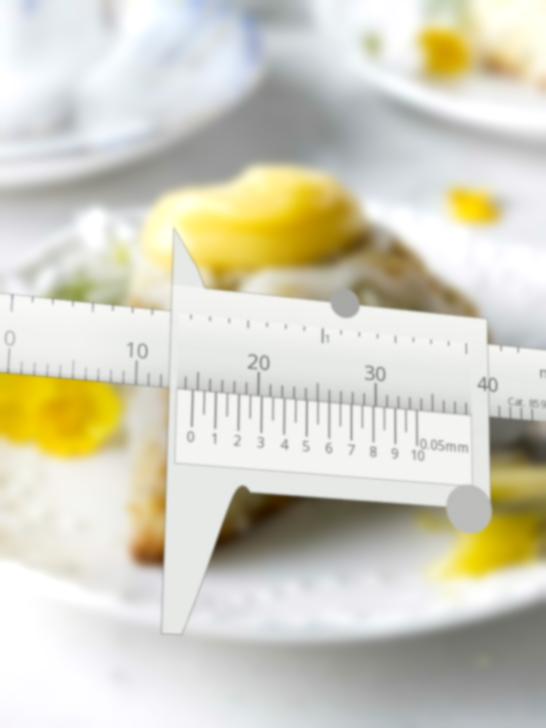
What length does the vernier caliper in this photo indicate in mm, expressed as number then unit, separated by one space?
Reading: 14.6 mm
